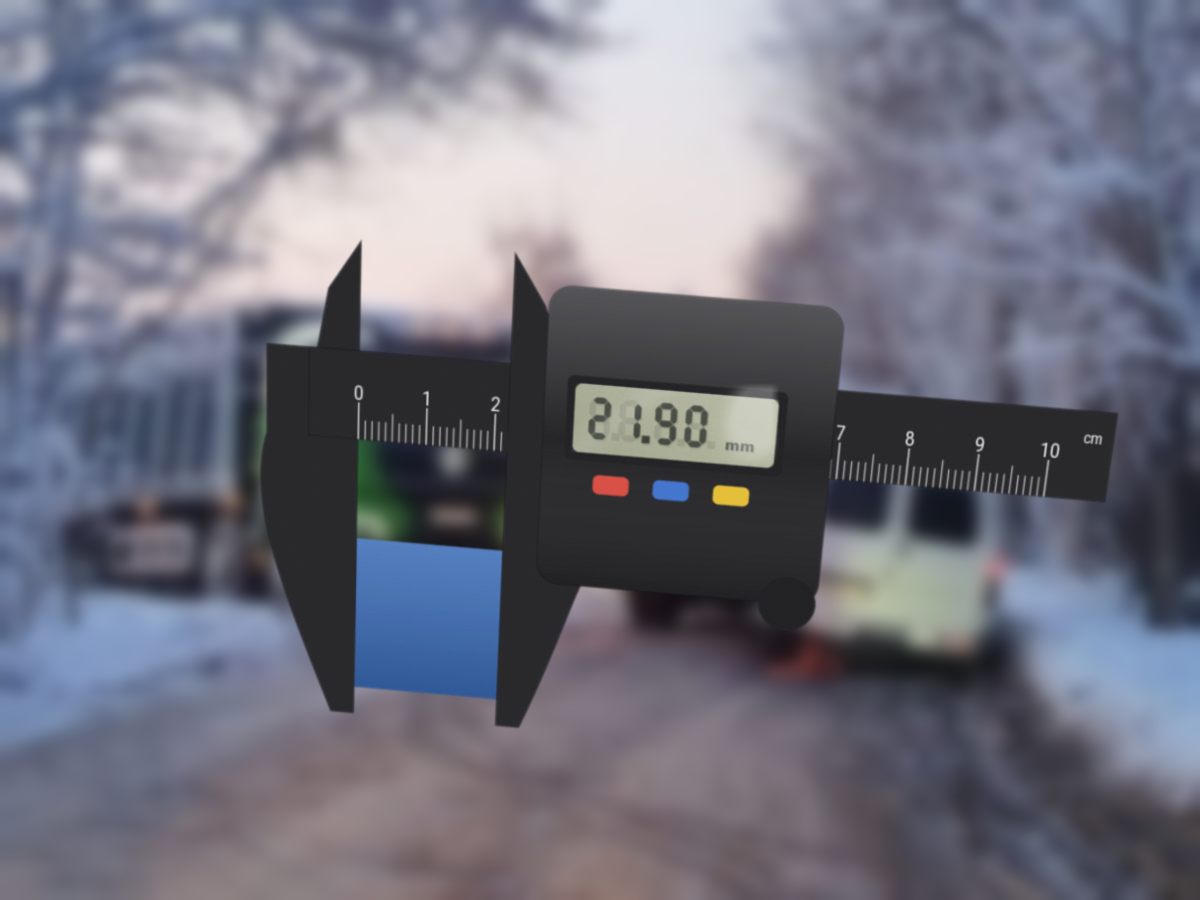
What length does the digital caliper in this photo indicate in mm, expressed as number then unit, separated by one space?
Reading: 21.90 mm
